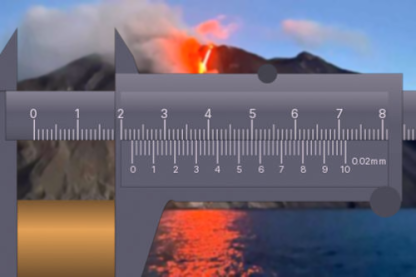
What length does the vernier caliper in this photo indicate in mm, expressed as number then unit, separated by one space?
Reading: 22.5 mm
